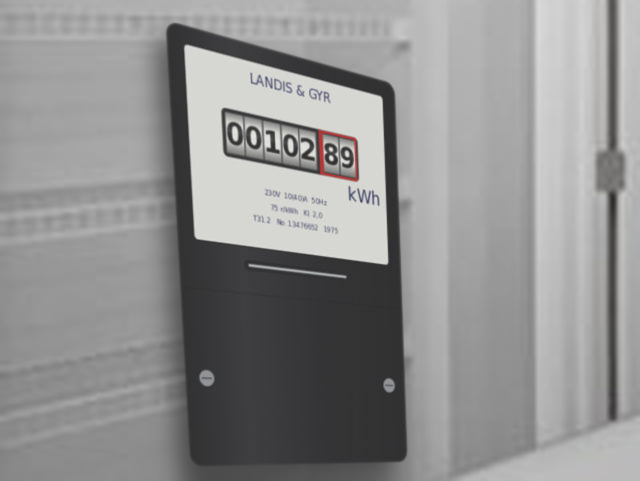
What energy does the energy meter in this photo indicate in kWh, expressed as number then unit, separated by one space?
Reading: 102.89 kWh
